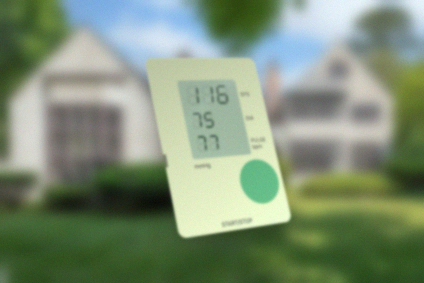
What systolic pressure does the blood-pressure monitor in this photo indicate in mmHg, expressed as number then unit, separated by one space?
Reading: 116 mmHg
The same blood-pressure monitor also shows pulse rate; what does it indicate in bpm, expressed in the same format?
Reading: 77 bpm
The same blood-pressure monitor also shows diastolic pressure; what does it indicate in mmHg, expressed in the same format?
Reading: 75 mmHg
